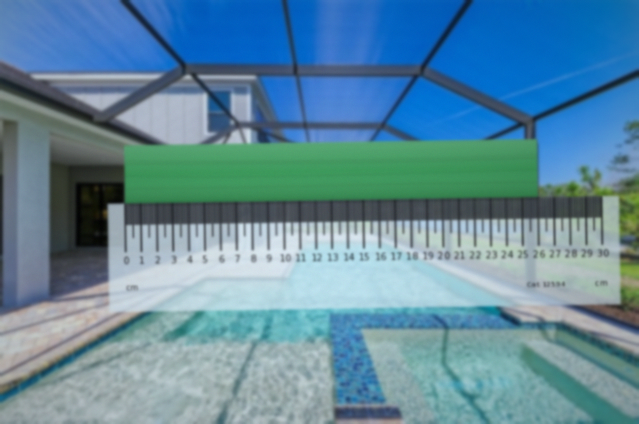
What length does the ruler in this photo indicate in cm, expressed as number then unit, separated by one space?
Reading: 26 cm
